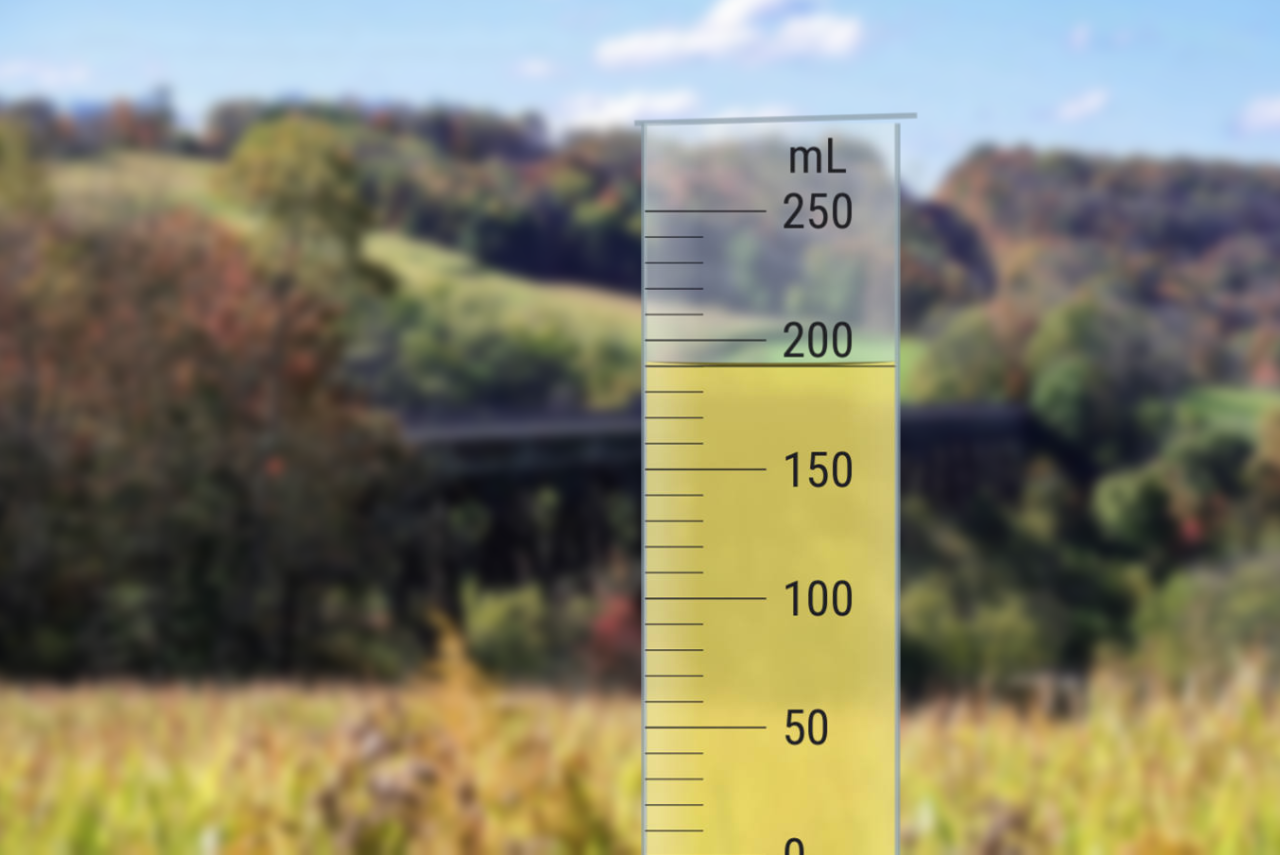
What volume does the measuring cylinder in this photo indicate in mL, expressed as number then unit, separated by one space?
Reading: 190 mL
